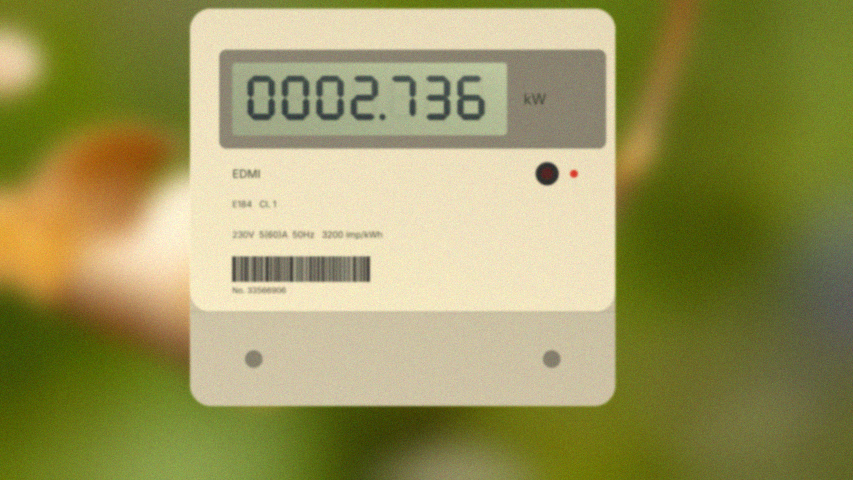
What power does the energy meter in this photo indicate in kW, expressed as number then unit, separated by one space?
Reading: 2.736 kW
